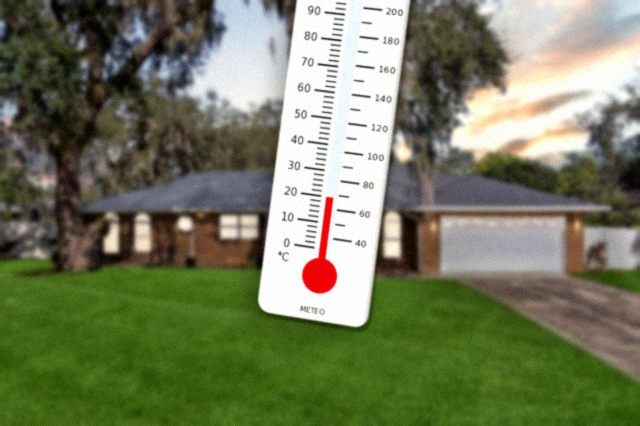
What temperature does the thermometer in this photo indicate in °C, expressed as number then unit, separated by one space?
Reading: 20 °C
